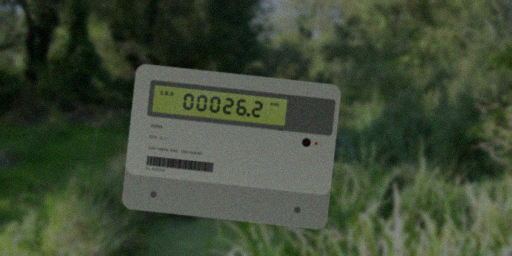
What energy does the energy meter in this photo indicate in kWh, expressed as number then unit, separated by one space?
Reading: 26.2 kWh
